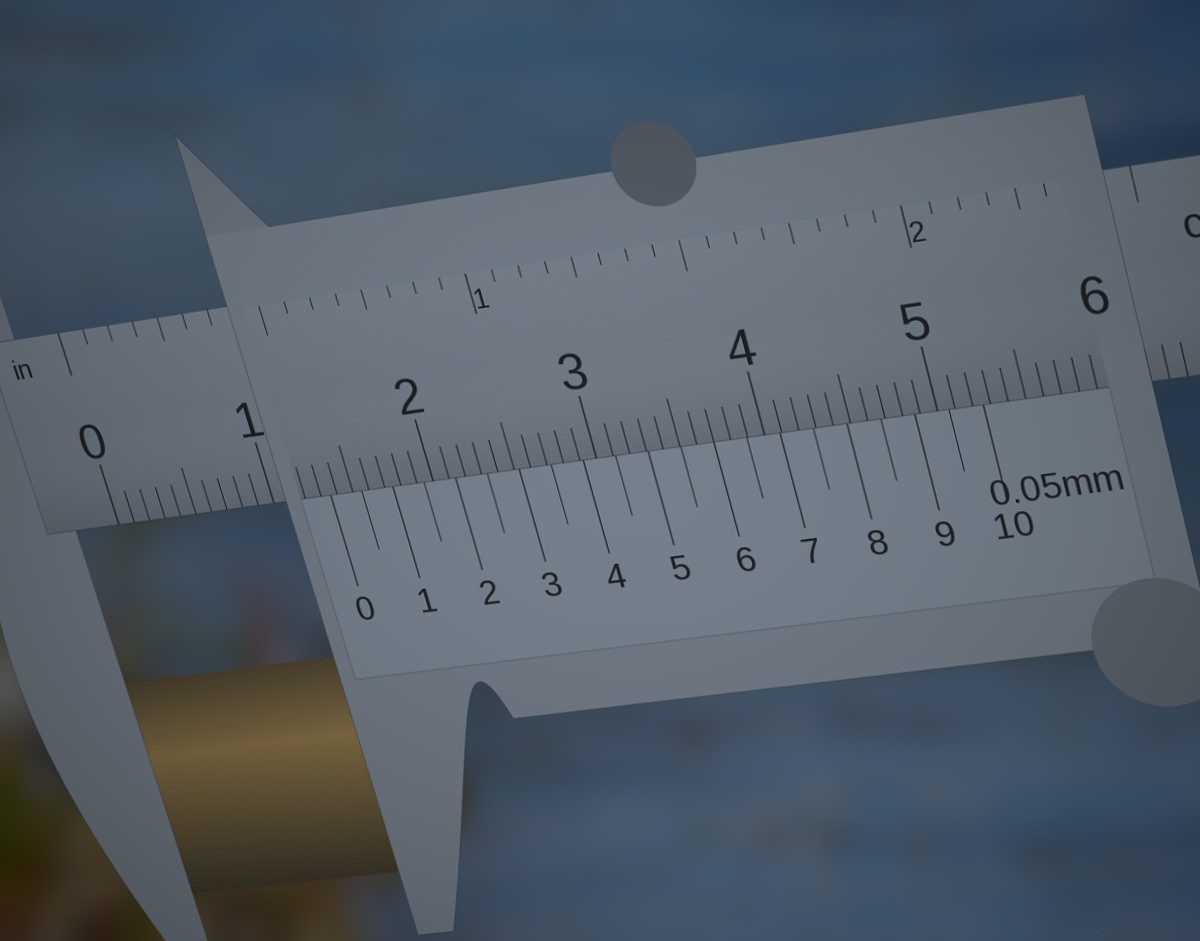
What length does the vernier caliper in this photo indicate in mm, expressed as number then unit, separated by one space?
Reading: 13.6 mm
